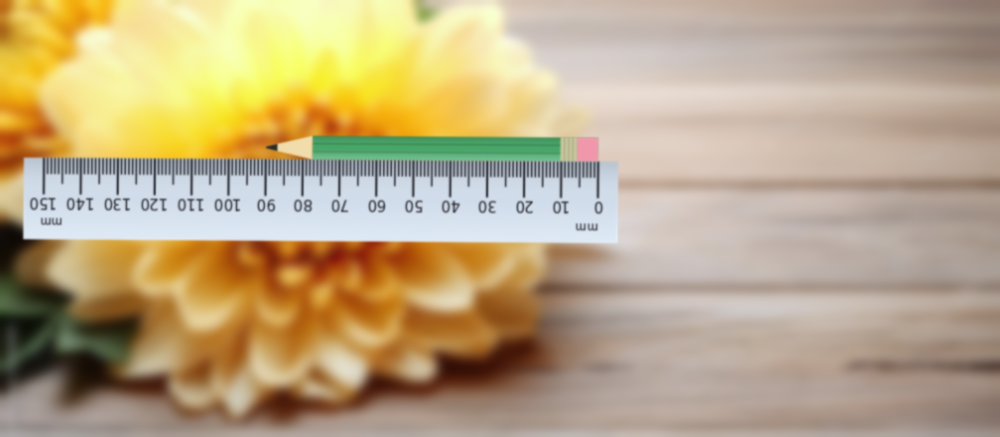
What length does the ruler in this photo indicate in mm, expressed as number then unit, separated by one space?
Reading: 90 mm
